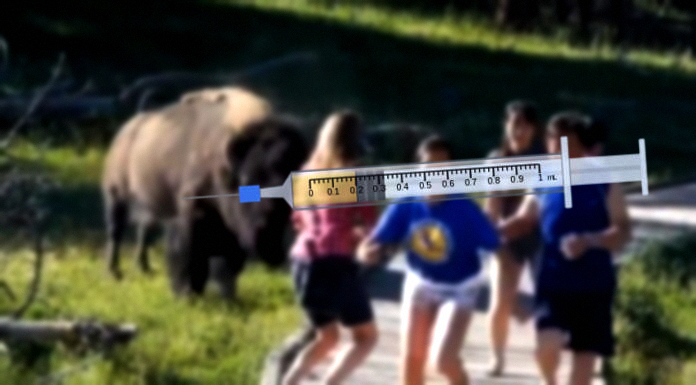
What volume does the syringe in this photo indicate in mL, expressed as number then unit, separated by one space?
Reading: 0.2 mL
